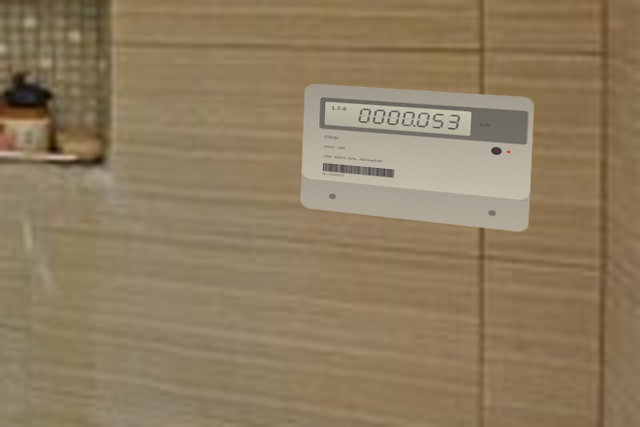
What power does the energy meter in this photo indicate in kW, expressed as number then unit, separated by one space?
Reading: 0.053 kW
